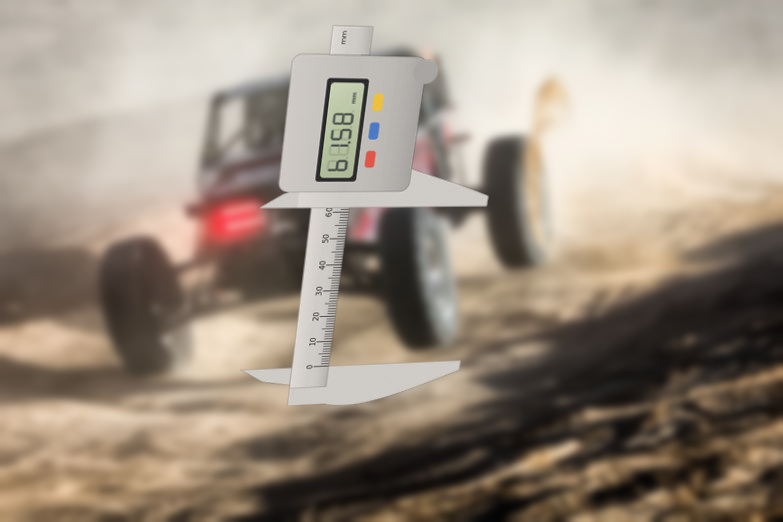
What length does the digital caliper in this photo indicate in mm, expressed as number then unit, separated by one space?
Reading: 61.58 mm
